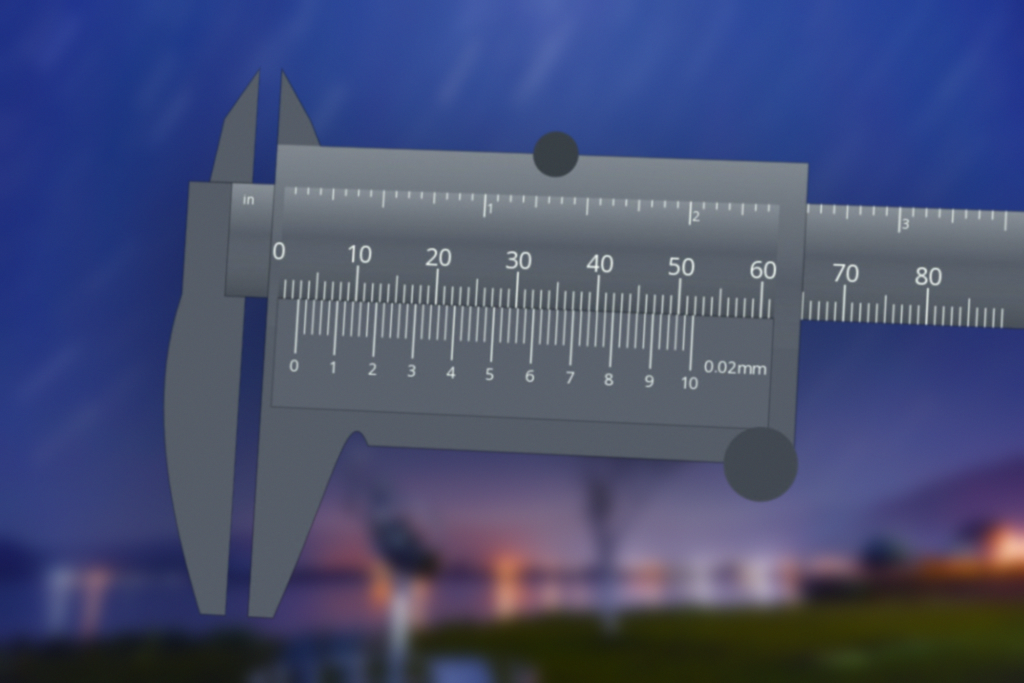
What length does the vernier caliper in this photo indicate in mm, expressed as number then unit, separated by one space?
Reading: 2.8 mm
